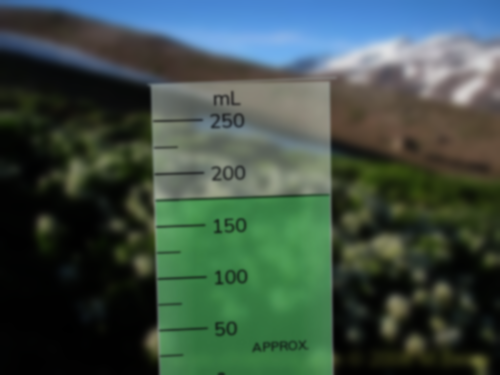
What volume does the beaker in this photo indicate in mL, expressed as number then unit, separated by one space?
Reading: 175 mL
